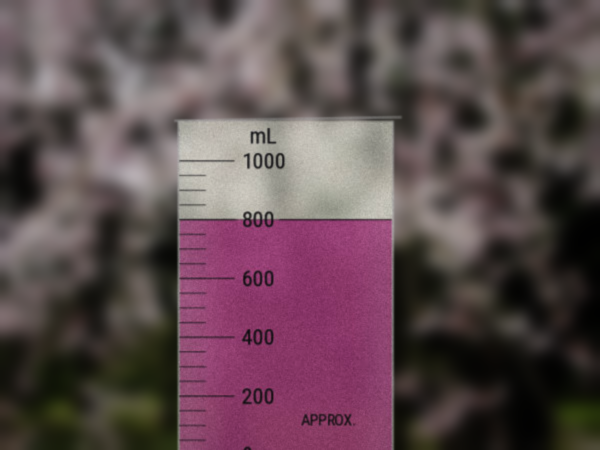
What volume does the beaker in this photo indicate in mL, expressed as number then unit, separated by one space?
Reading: 800 mL
